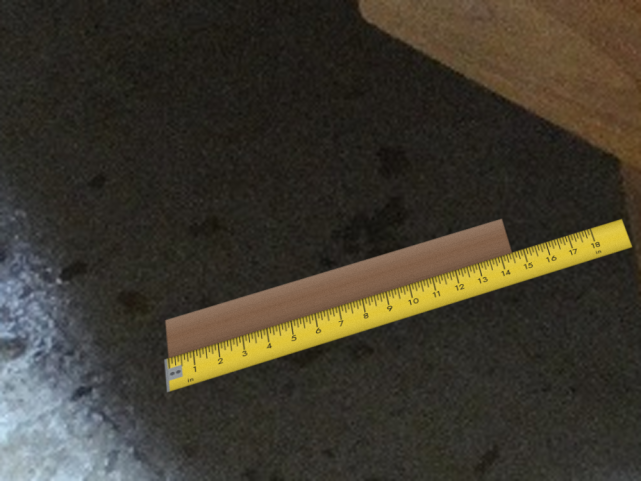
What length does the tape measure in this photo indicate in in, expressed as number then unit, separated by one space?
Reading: 14.5 in
